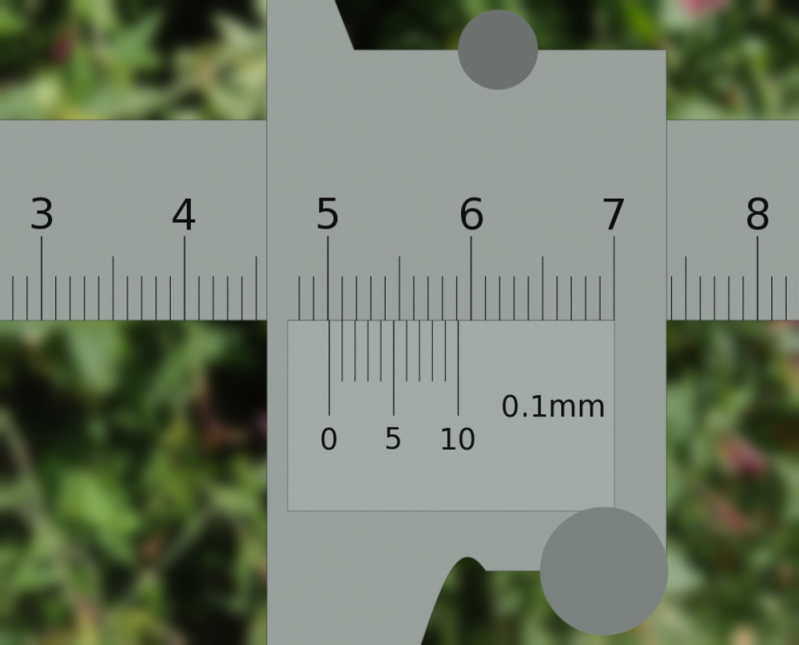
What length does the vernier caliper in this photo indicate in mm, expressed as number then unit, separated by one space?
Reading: 50.1 mm
